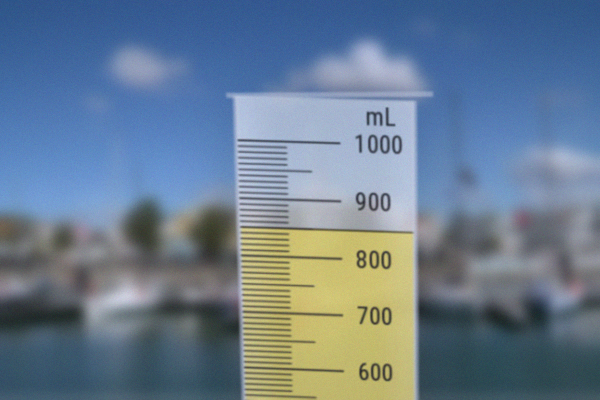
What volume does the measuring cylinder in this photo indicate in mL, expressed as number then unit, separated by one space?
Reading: 850 mL
